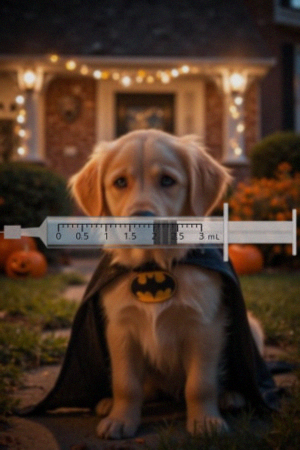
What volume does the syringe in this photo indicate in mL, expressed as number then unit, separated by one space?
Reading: 2 mL
